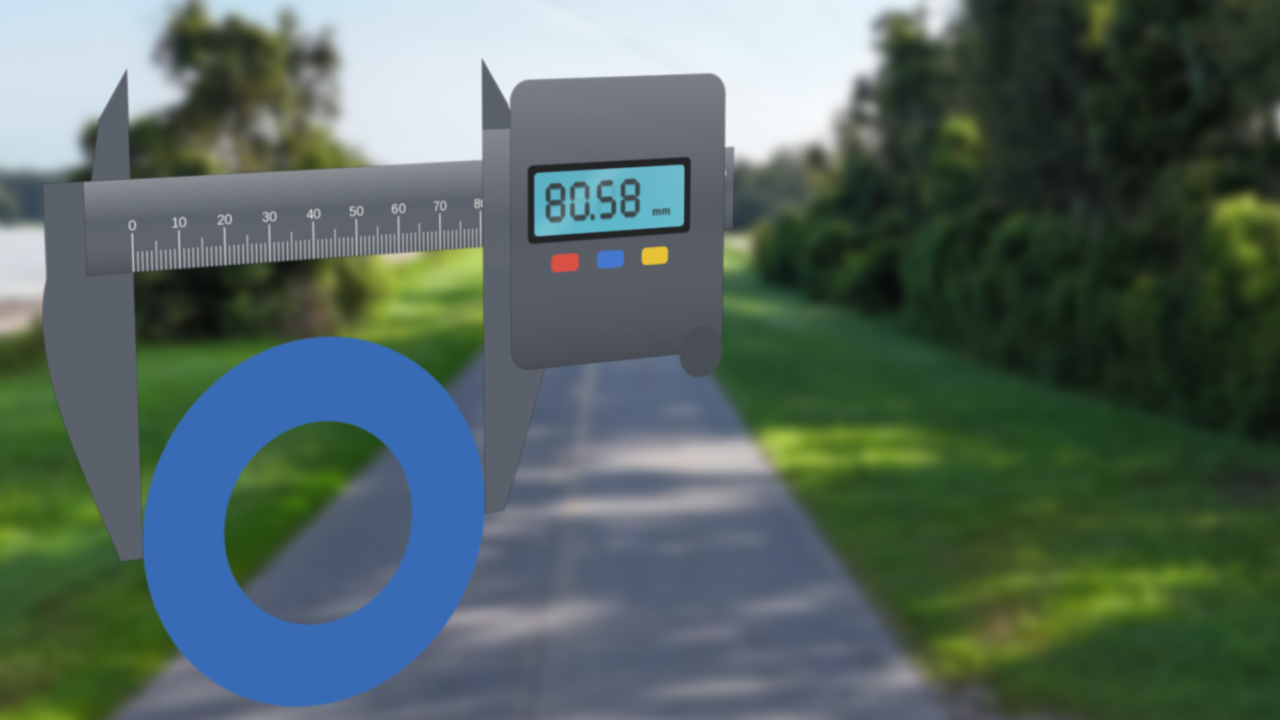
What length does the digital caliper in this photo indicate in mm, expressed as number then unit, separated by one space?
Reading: 80.58 mm
